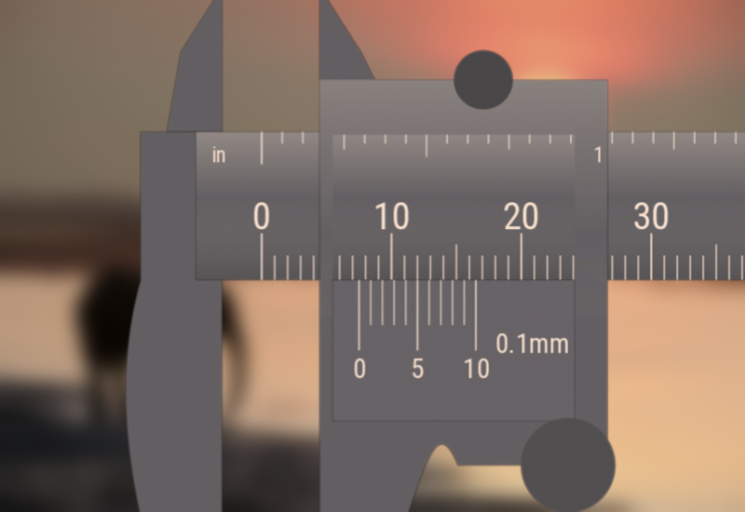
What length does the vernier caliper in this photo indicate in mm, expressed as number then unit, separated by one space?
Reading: 7.5 mm
